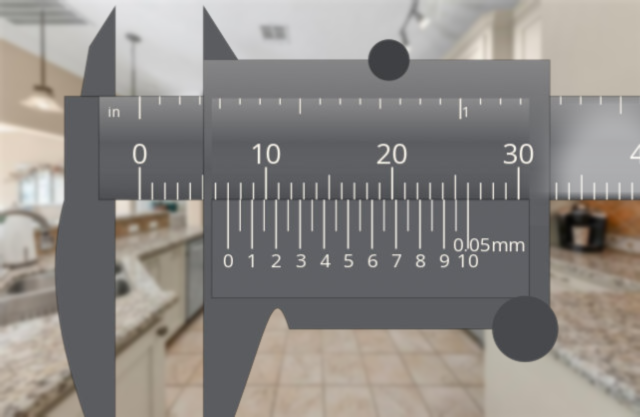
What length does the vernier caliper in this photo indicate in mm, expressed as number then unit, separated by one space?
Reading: 7.0 mm
